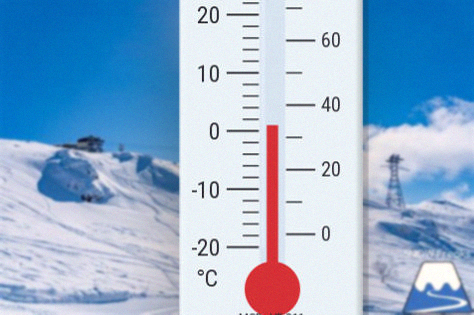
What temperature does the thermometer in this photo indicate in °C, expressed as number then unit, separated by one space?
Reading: 1 °C
